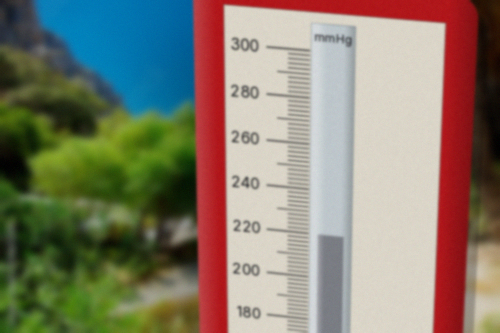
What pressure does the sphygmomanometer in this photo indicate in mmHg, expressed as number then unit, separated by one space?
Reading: 220 mmHg
